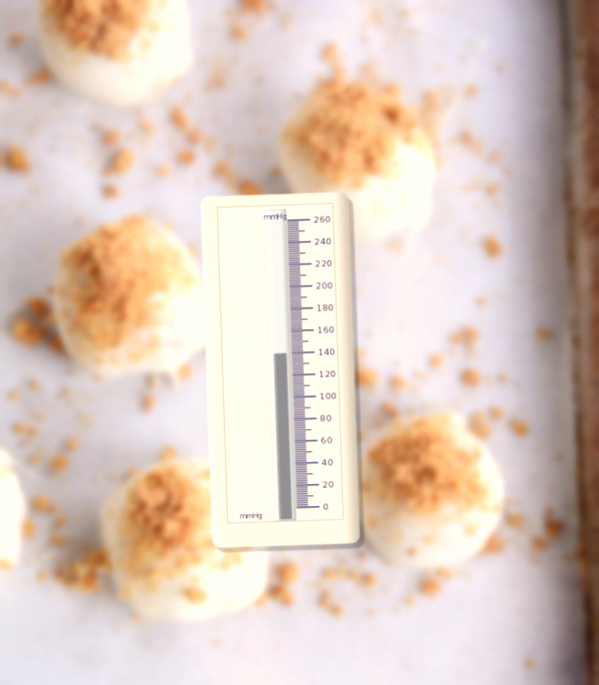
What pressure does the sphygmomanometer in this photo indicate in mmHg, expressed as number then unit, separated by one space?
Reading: 140 mmHg
